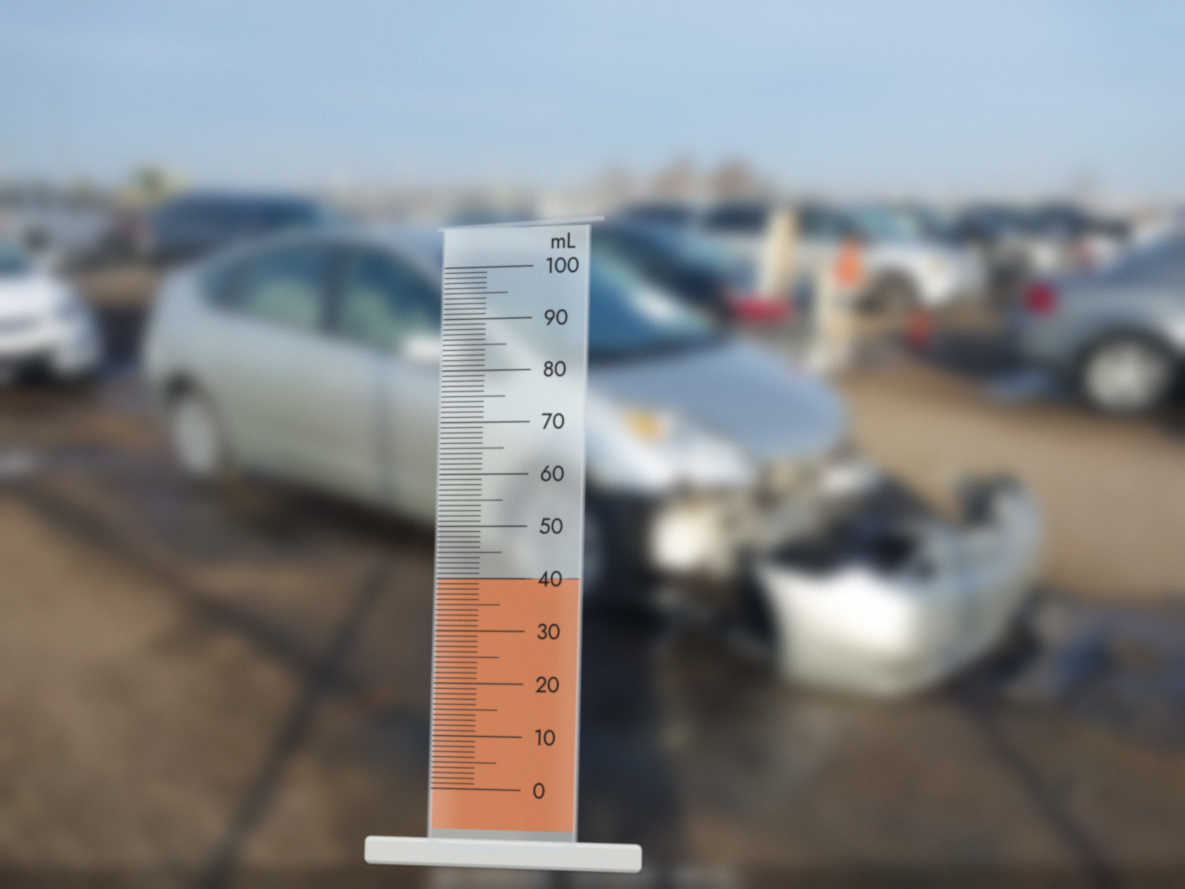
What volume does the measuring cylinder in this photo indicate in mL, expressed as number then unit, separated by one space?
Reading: 40 mL
